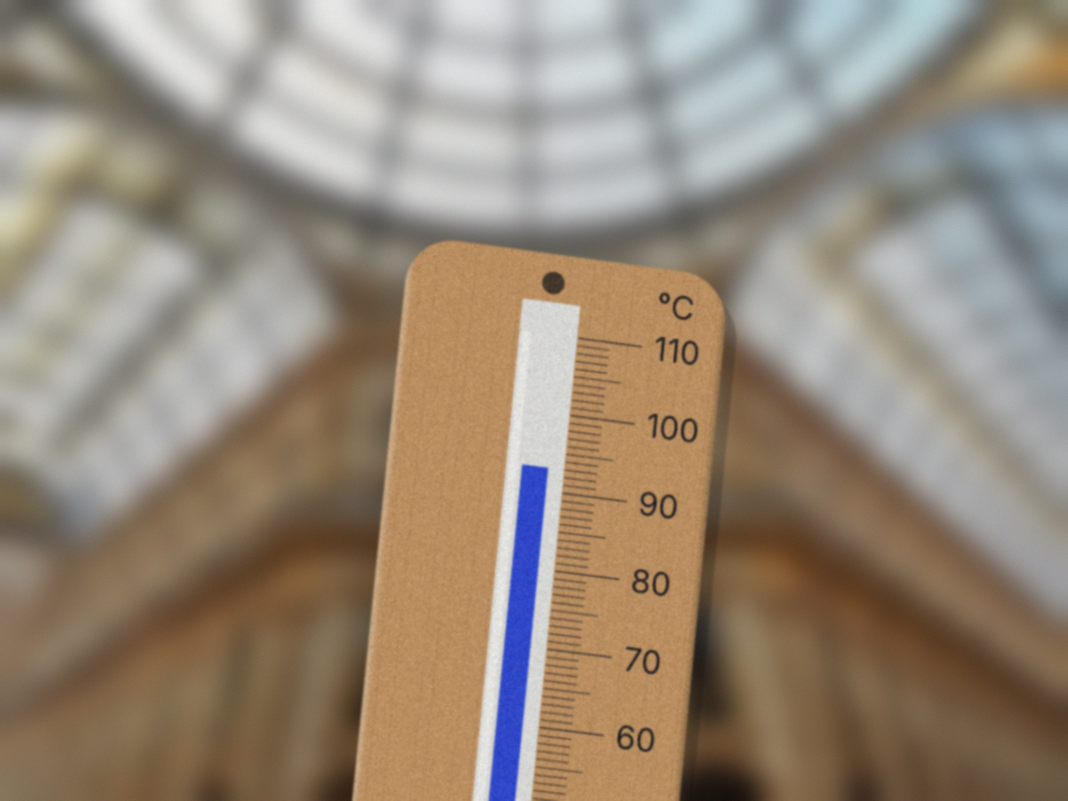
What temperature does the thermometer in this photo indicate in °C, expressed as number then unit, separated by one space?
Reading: 93 °C
